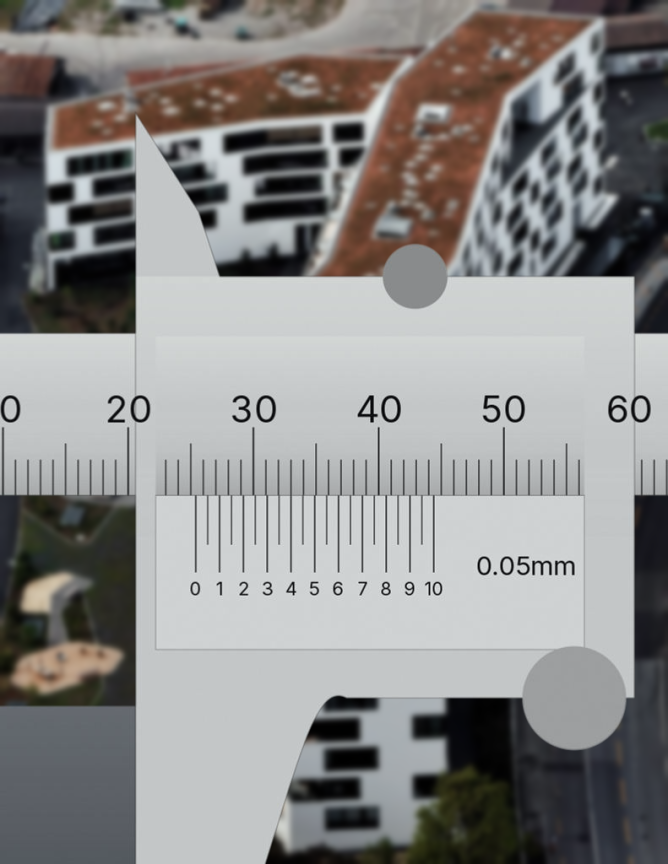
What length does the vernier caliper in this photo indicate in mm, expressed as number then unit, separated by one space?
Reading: 25.4 mm
